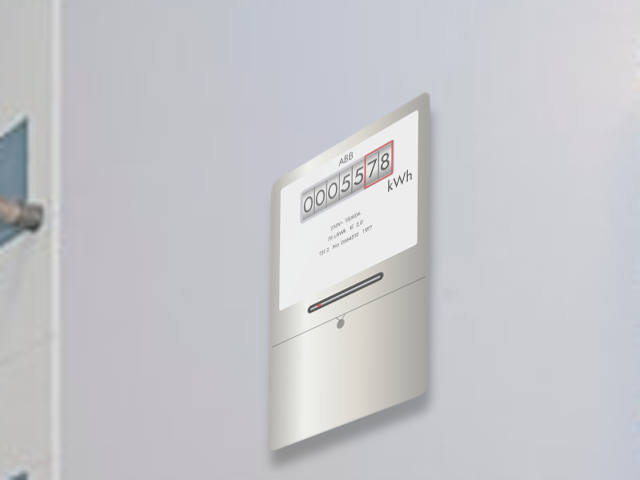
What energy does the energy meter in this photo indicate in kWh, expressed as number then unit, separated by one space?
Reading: 55.78 kWh
